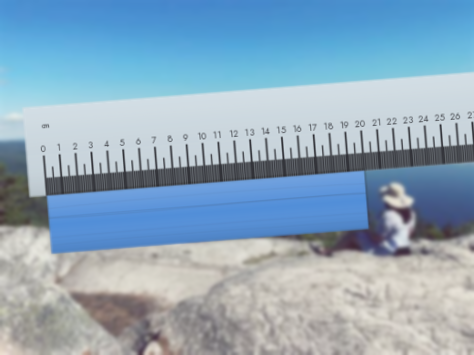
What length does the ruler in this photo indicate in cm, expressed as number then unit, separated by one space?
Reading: 20 cm
